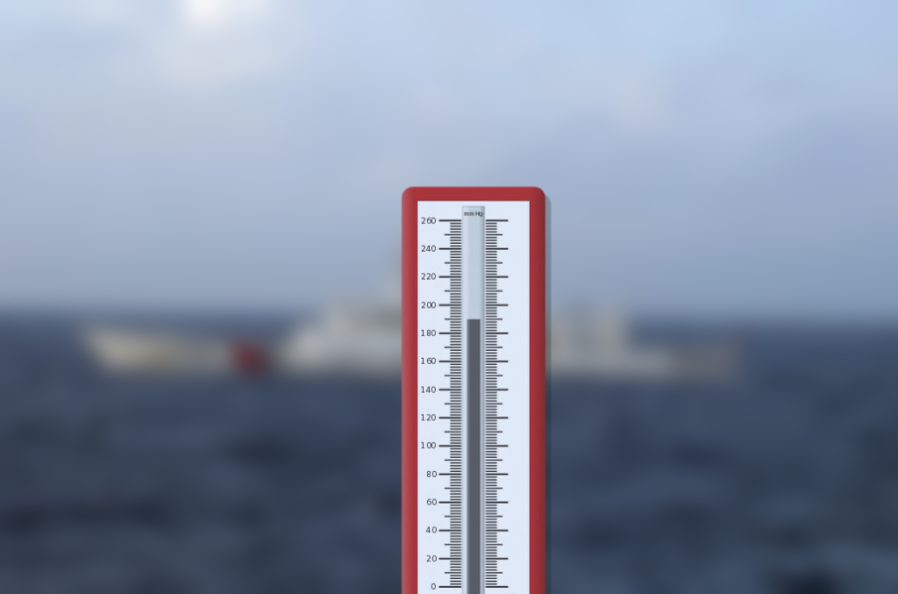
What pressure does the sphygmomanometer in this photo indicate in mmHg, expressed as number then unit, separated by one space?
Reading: 190 mmHg
